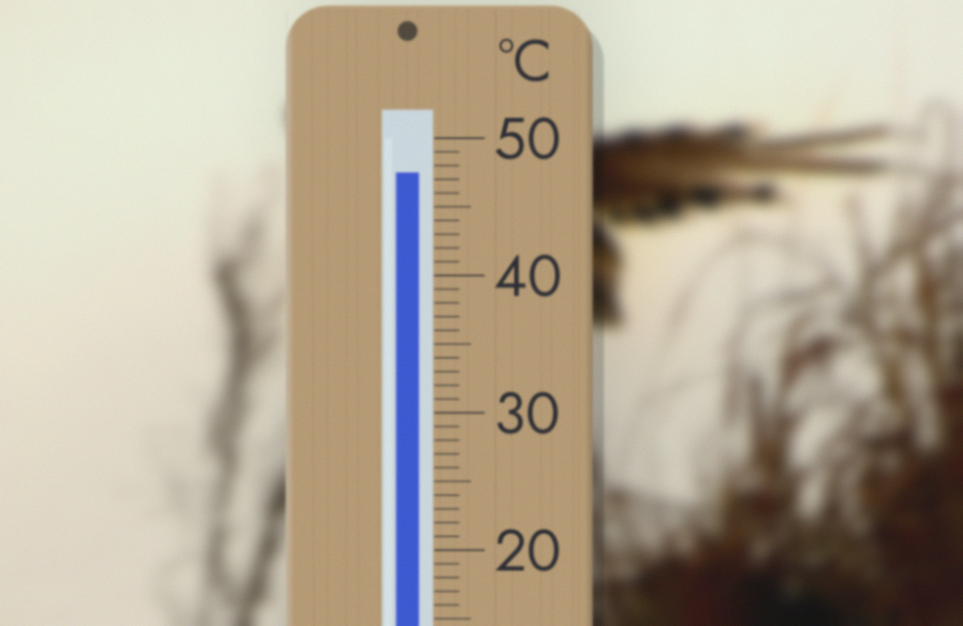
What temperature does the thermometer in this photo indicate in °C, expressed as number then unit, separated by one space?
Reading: 47.5 °C
